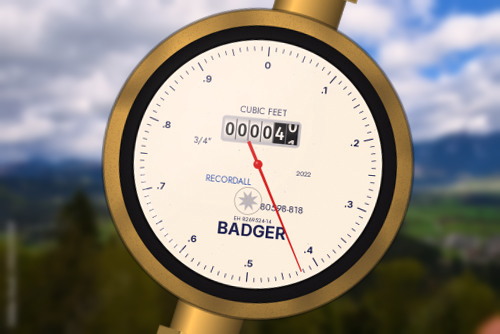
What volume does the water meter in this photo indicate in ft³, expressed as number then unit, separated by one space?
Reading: 40.42 ft³
